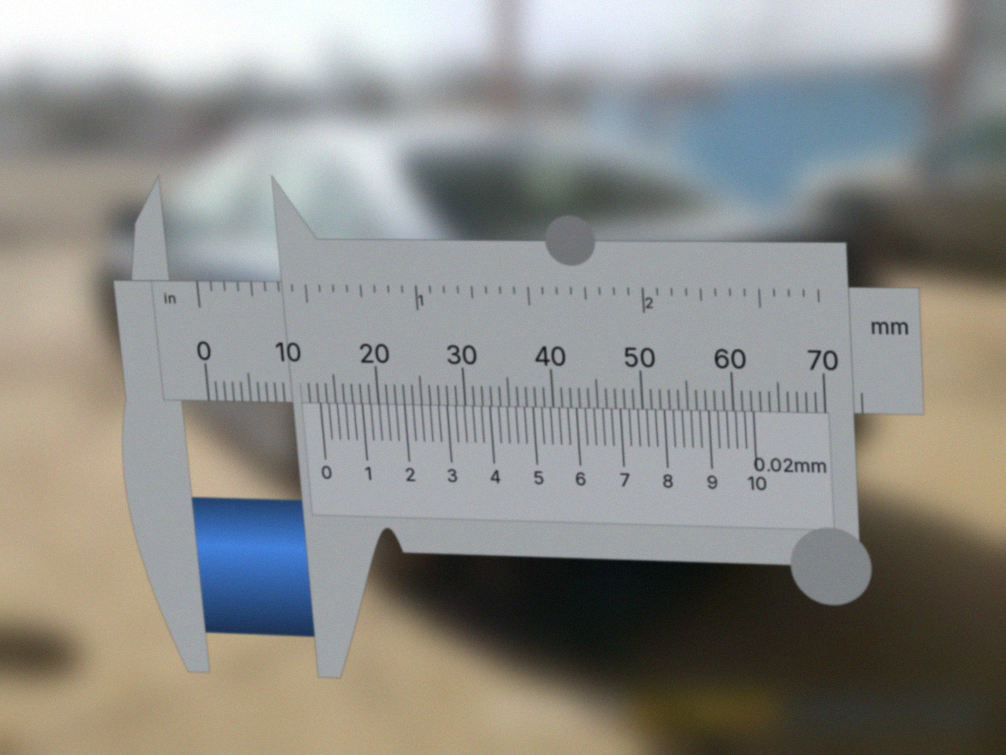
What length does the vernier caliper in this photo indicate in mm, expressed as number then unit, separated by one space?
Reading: 13.2 mm
